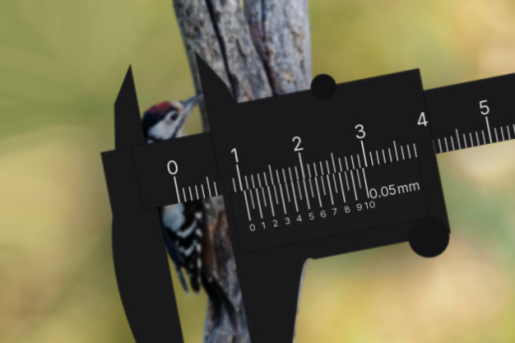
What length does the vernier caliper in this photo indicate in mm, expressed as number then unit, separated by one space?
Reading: 10.4 mm
